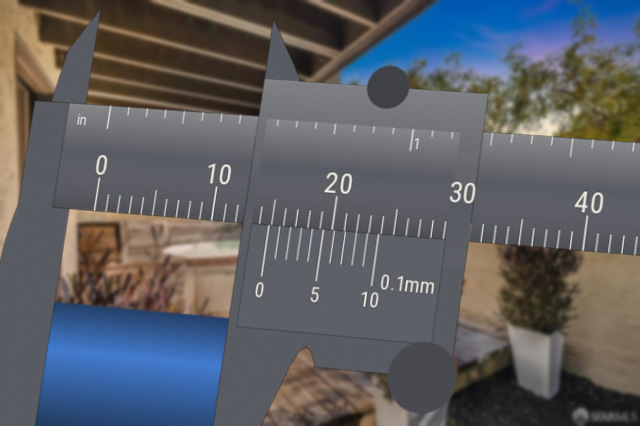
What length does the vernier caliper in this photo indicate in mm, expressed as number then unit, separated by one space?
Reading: 14.8 mm
